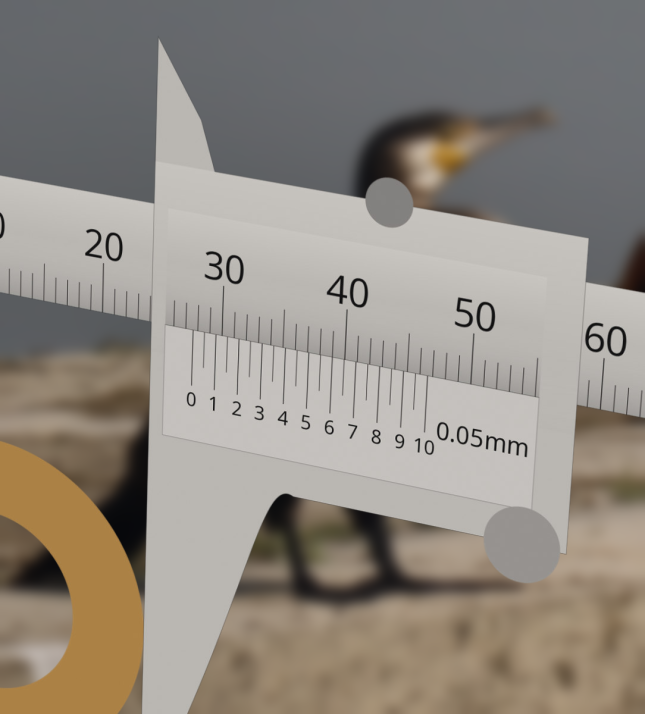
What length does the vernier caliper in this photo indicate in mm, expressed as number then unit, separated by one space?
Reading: 27.6 mm
